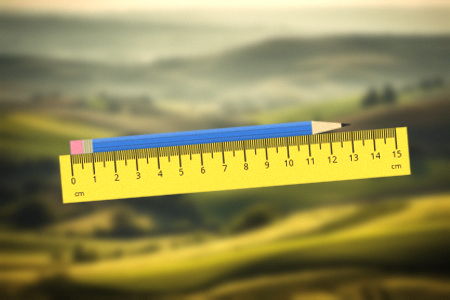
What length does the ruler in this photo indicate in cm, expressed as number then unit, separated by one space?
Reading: 13 cm
